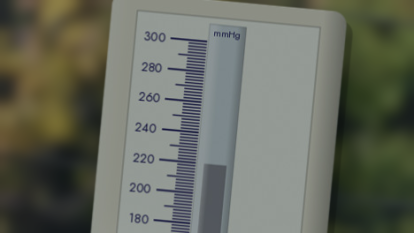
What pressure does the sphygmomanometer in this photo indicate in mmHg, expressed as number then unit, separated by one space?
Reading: 220 mmHg
